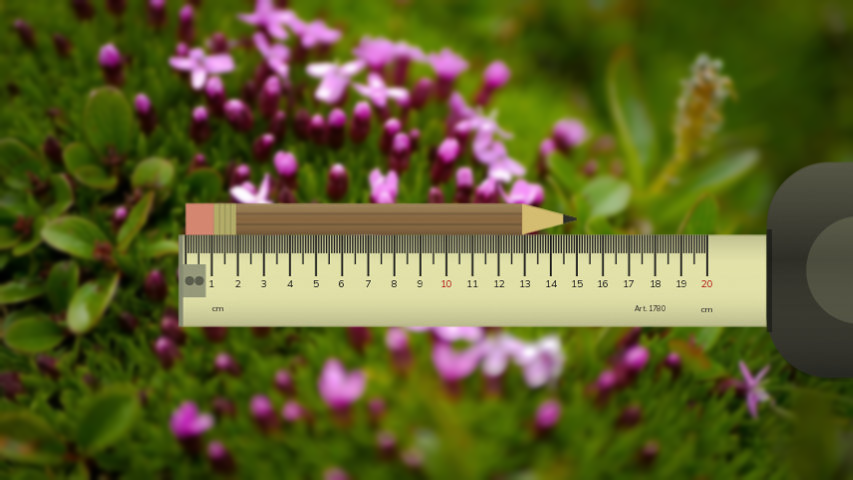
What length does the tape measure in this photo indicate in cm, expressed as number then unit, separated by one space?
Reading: 15 cm
